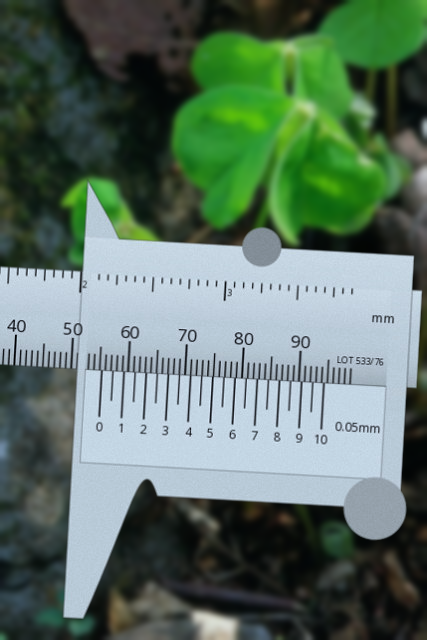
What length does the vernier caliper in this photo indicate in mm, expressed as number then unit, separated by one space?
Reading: 55.4 mm
